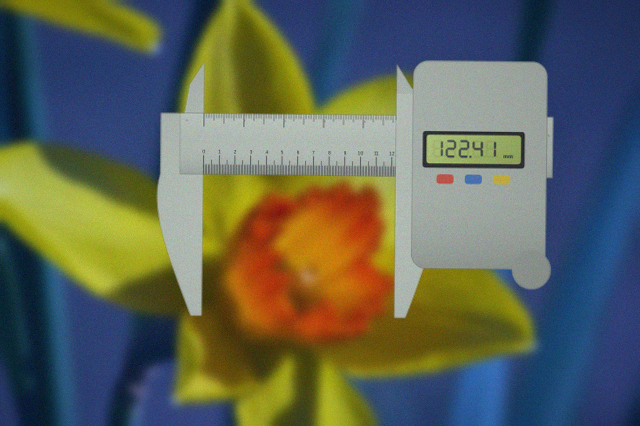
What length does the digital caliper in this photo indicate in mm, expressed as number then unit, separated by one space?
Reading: 122.41 mm
